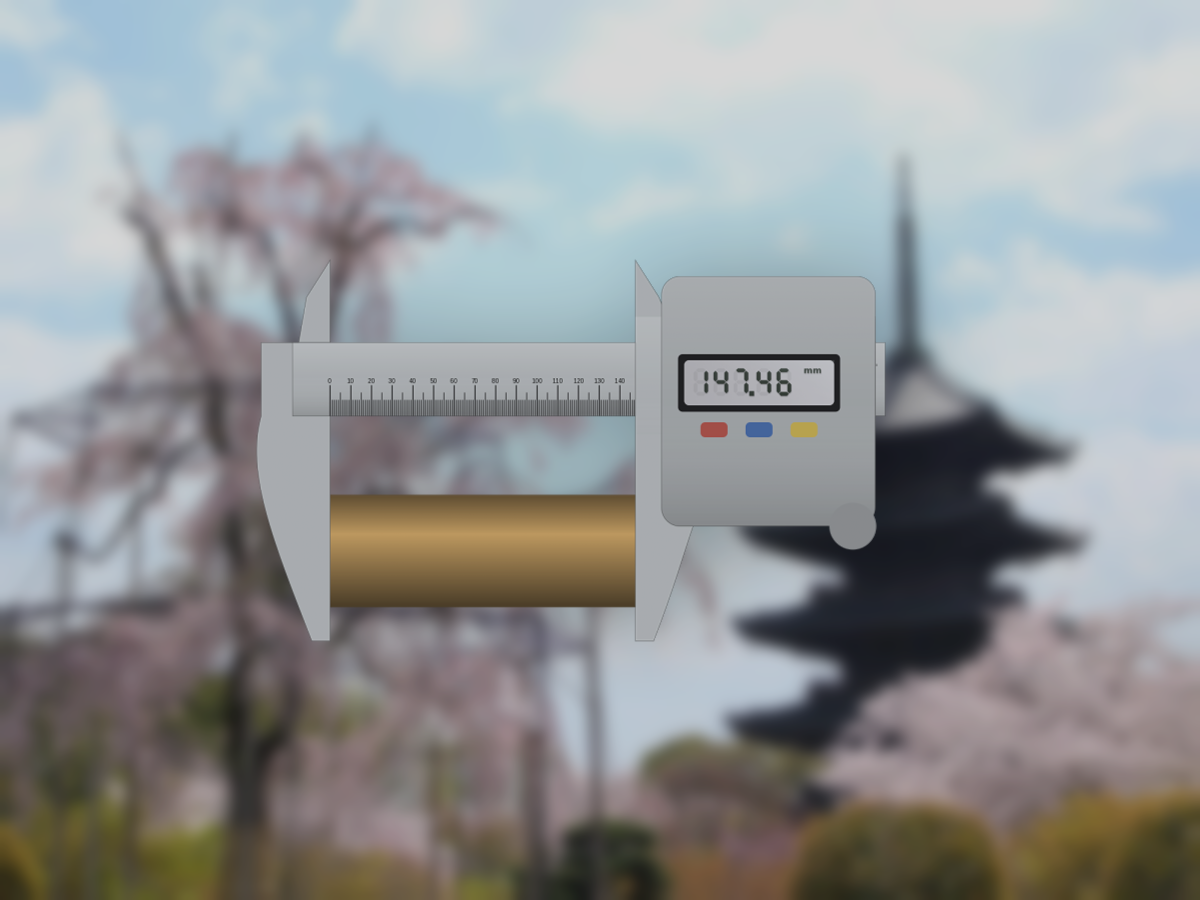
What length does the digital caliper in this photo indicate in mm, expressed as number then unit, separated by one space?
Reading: 147.46 mm
